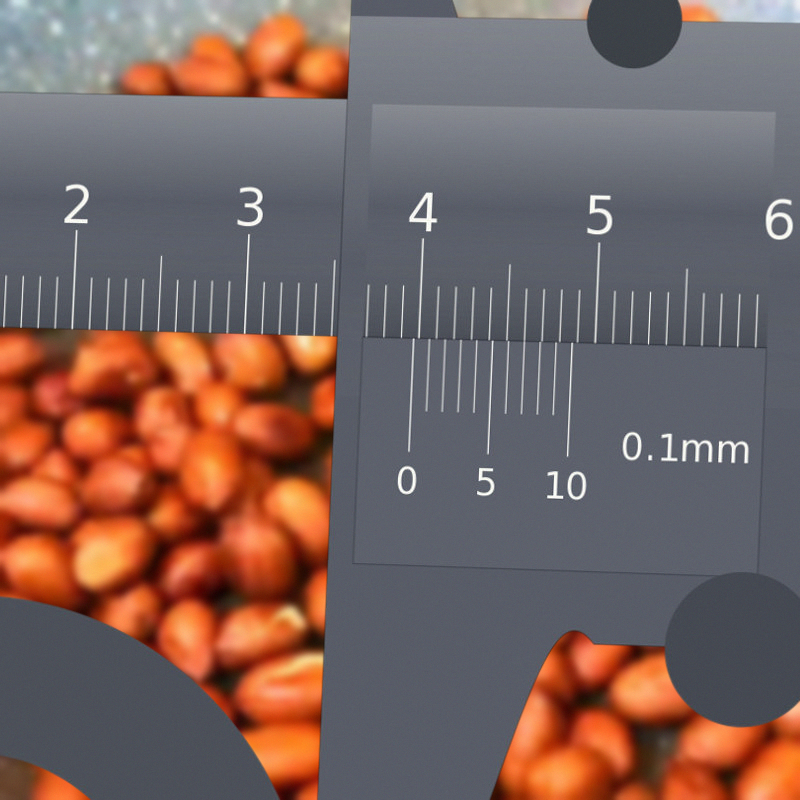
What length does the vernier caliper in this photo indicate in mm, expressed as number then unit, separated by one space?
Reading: 39.7 mm
